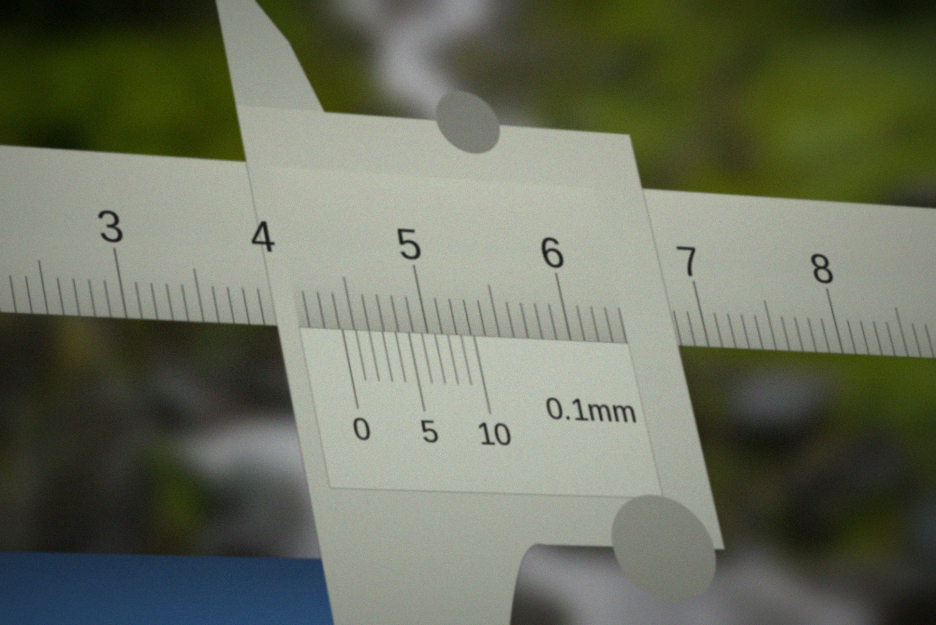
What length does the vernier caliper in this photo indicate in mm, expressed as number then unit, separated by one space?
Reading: 44.2 mm
